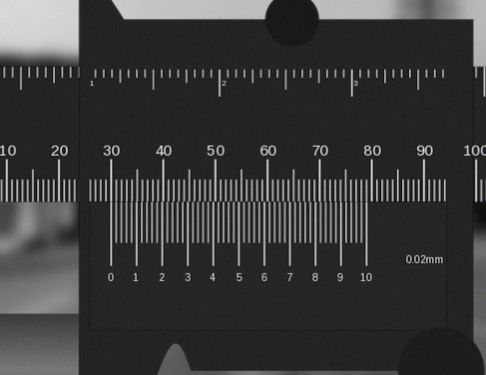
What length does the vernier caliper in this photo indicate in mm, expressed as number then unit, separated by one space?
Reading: 30.0 mm
